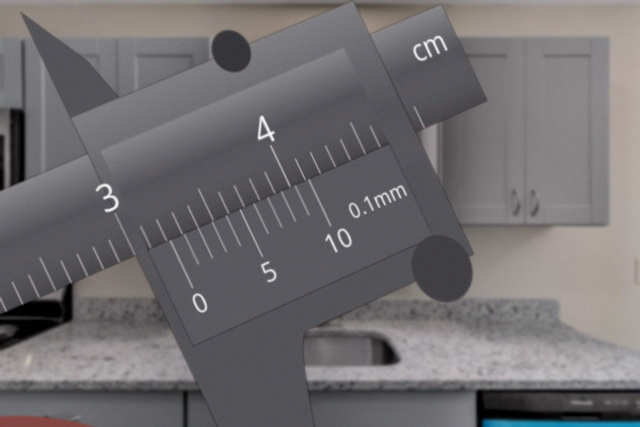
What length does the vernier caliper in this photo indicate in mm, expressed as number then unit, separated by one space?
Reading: 32.2 mm
